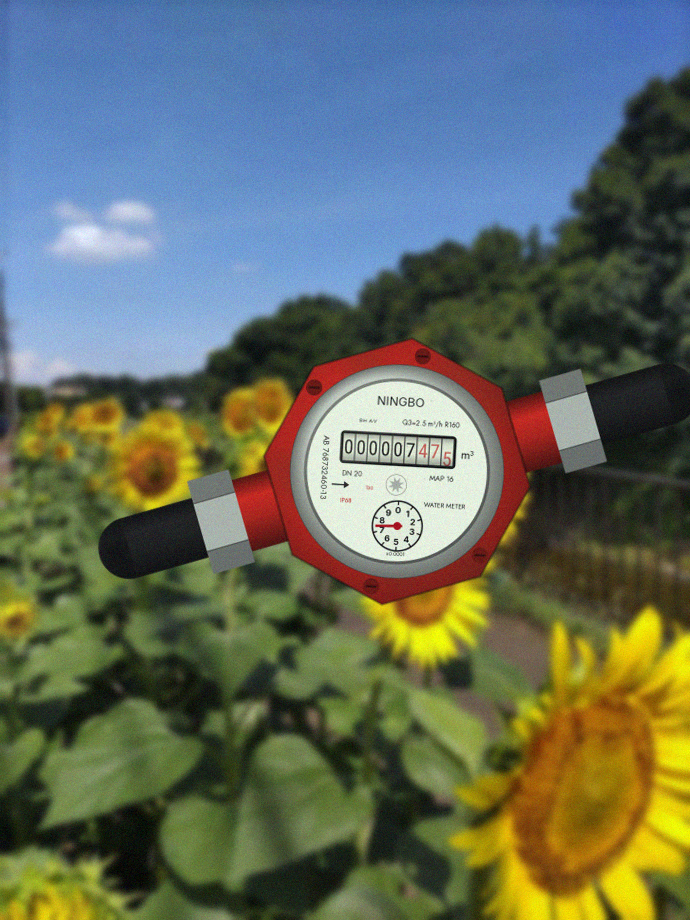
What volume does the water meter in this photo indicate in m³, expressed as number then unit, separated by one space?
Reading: 7.4747 m³
